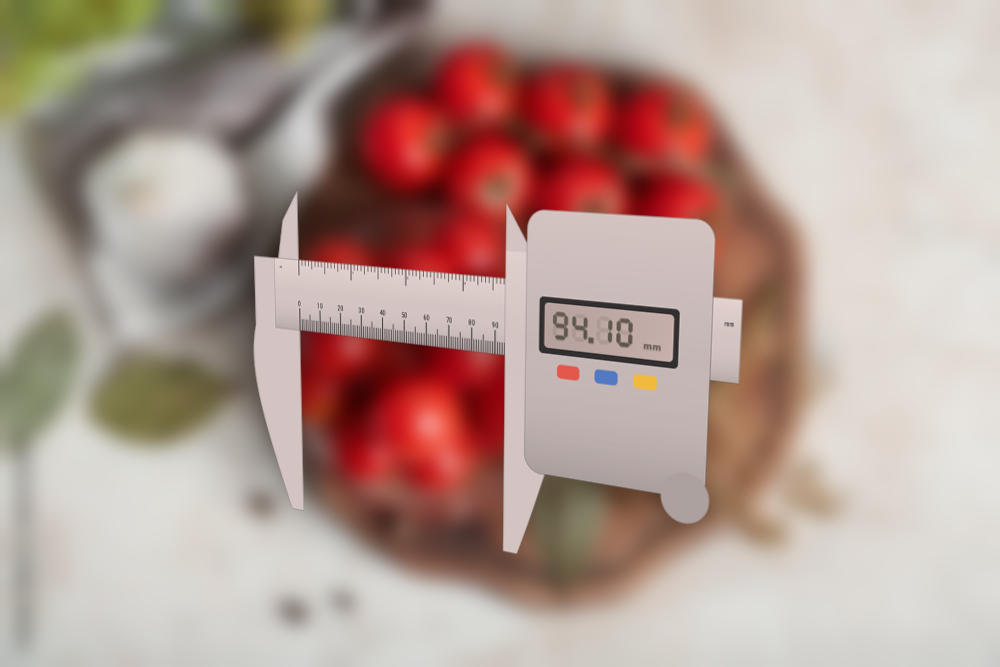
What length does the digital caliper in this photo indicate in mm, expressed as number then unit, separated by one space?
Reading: 94.10 mm
